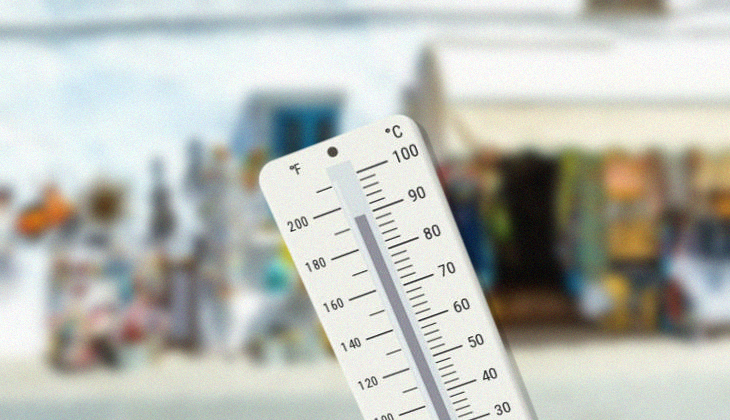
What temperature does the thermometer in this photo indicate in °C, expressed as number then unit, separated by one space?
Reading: 90 °C
